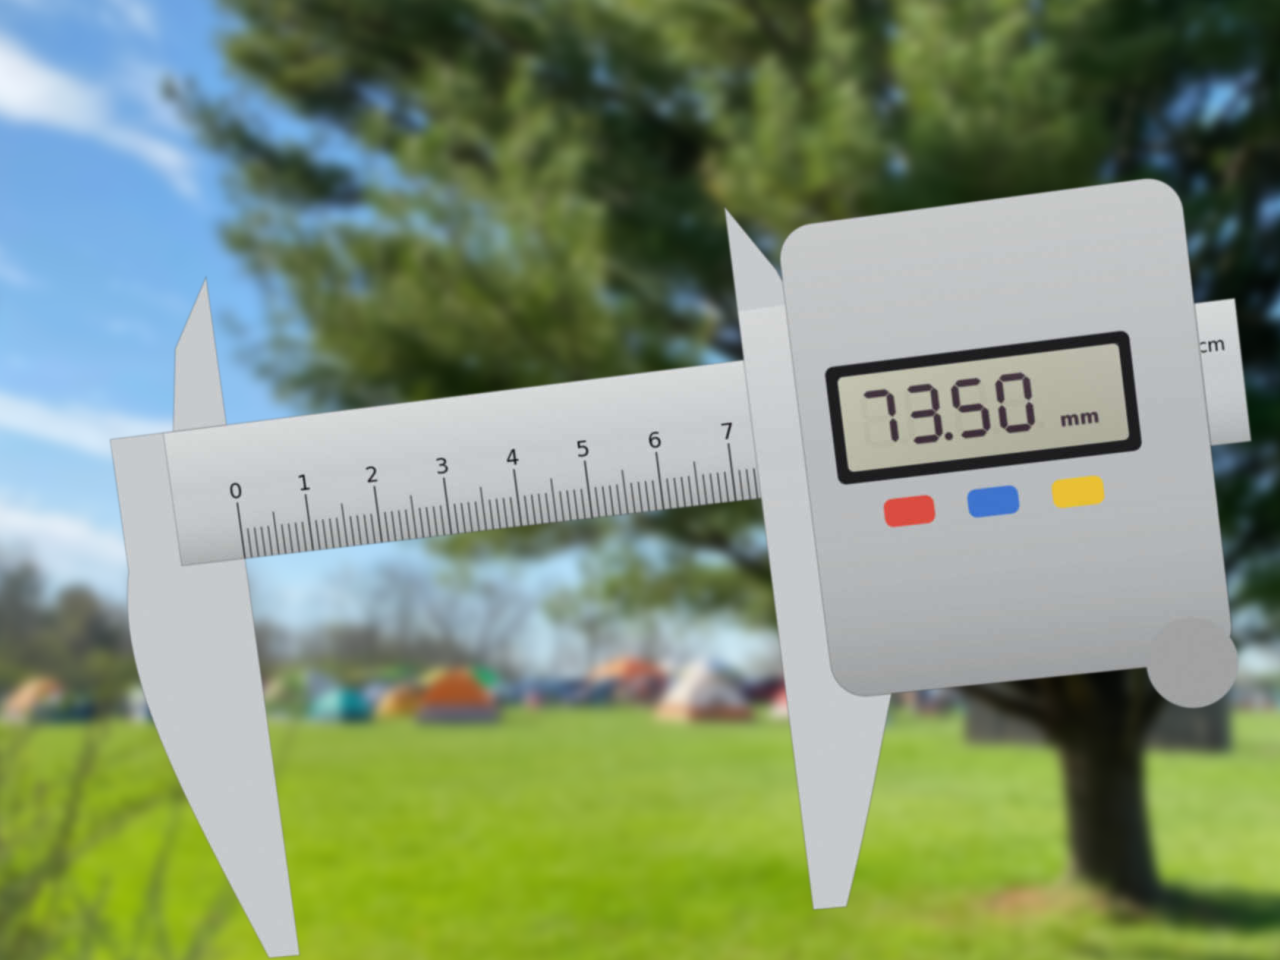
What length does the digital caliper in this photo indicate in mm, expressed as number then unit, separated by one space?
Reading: 73.50 mm
